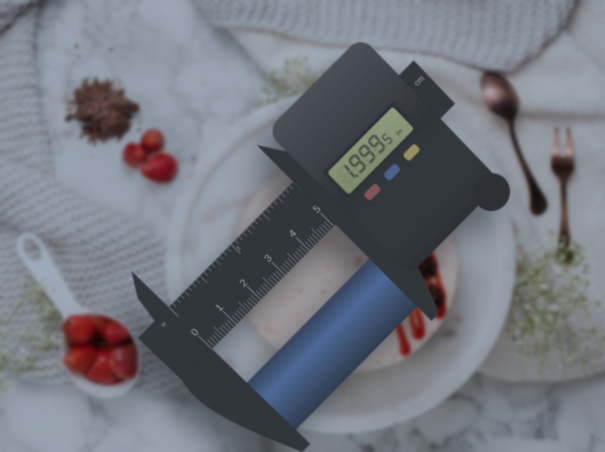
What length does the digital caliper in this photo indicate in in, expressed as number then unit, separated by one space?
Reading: 1.9995 in
